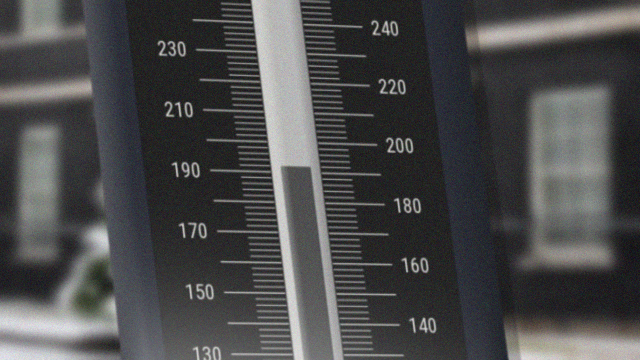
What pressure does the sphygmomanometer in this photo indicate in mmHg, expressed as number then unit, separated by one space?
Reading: 192 mmHg
